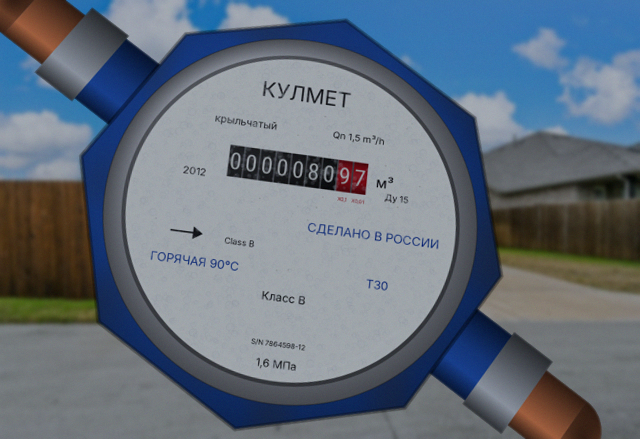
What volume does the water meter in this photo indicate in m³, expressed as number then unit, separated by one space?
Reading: 80.97 m³
